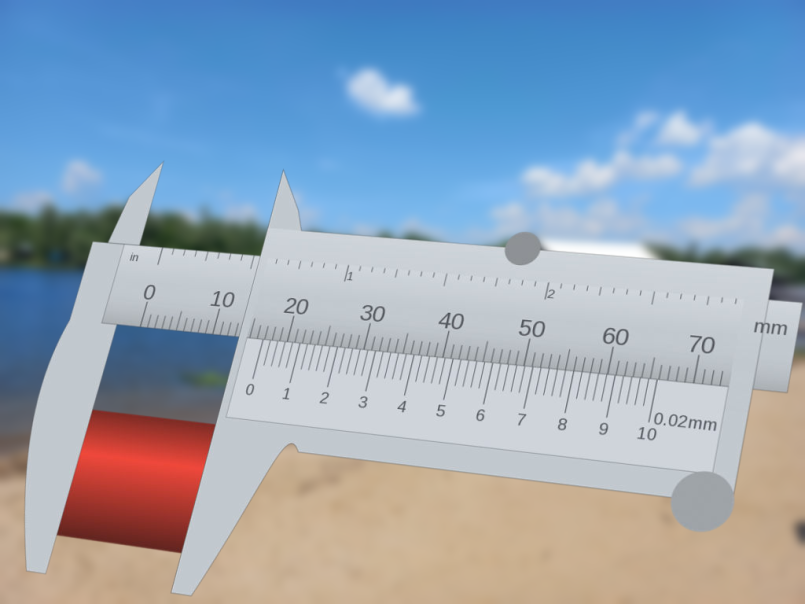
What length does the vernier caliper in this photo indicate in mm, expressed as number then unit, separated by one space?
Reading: 16.8 mm
